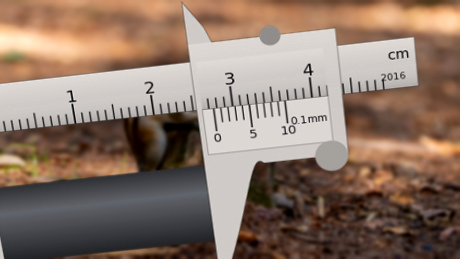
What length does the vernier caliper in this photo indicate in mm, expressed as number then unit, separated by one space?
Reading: 27.6 mm
